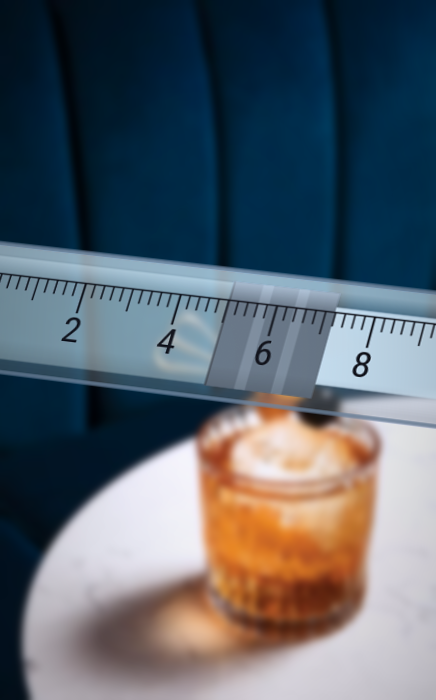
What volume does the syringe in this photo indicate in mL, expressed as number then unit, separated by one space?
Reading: 5 mL
